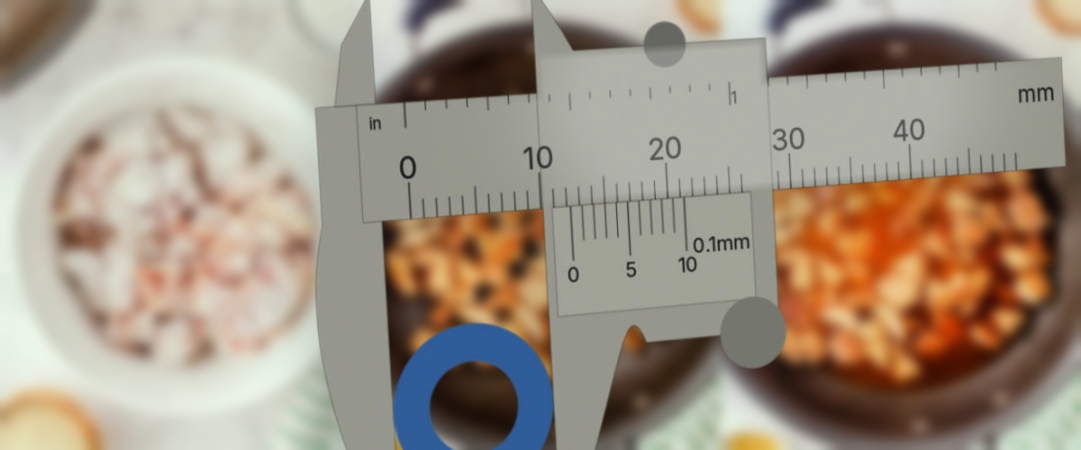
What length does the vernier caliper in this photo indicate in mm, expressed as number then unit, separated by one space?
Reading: 12.3 mm
